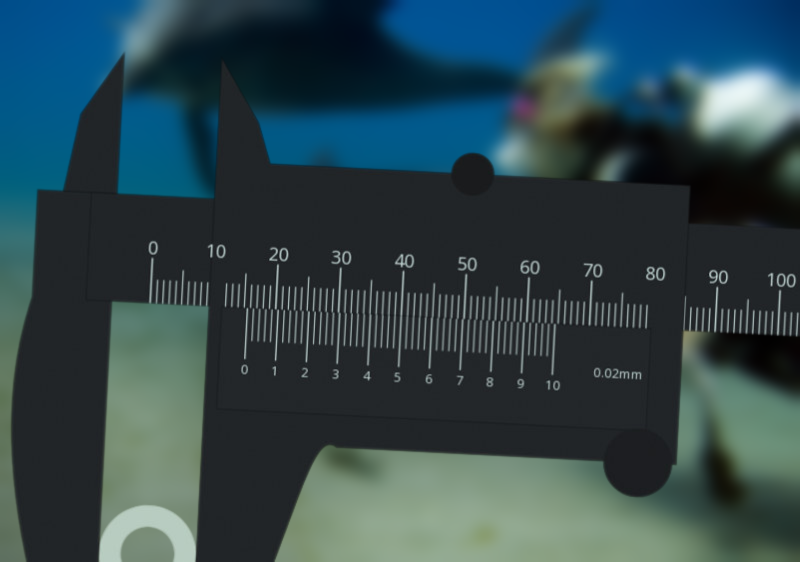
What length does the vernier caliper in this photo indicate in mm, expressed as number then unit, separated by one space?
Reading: 15.5 mm
